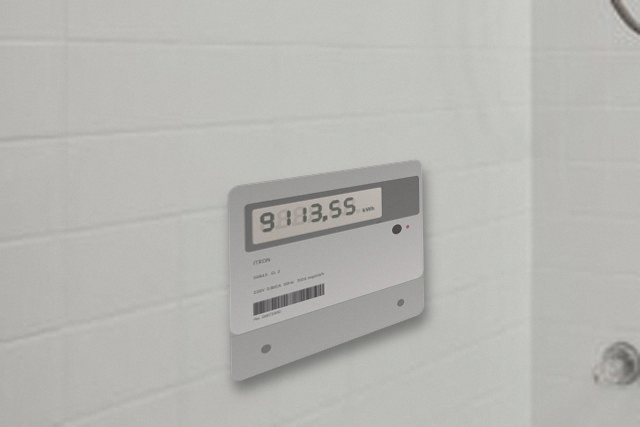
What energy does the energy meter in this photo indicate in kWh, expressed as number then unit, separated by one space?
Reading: 9113.55 kWh
